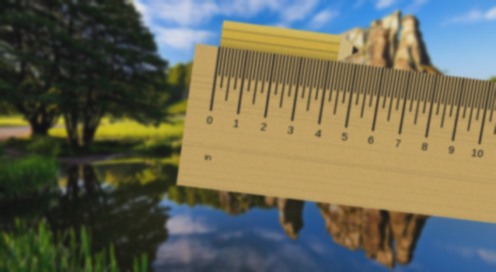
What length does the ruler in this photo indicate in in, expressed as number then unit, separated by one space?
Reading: 5 in
